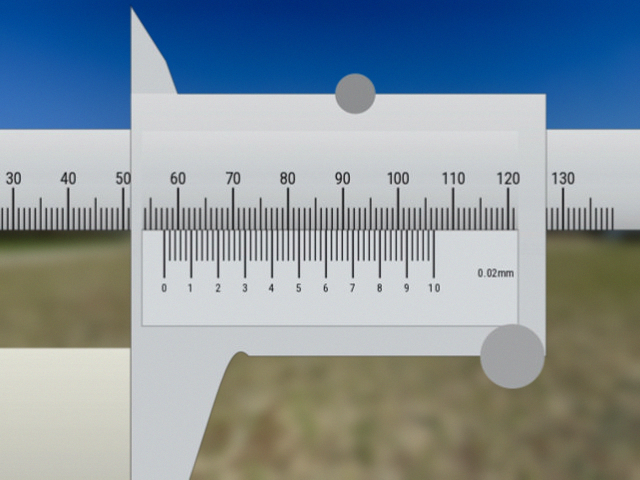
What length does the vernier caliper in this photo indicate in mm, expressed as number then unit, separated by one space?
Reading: 57.5 mm
